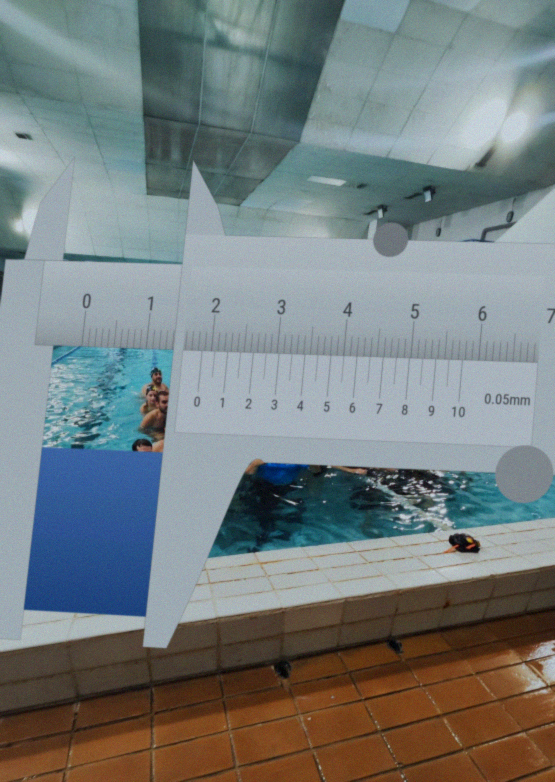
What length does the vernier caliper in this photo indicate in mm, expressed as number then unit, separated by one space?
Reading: 18.6 mm
